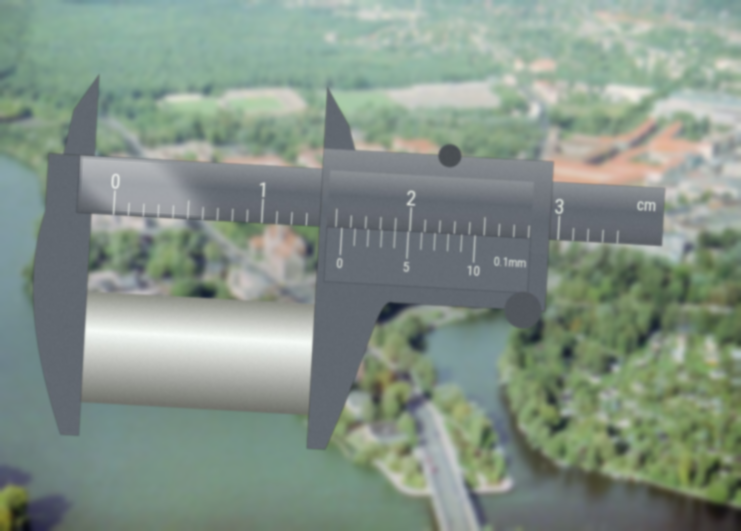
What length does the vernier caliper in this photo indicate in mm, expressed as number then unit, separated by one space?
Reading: 15.4 mm
